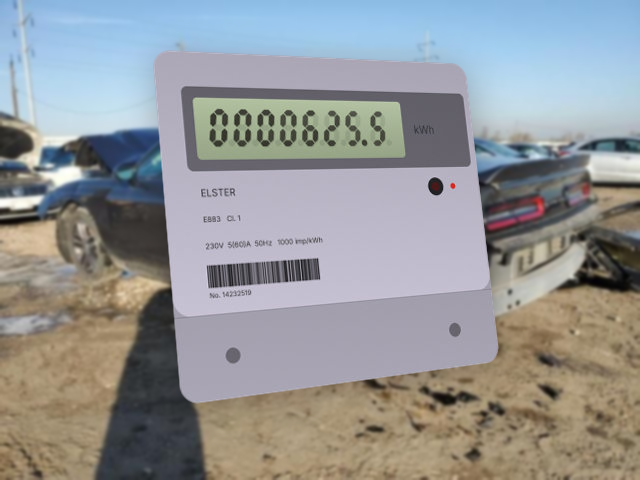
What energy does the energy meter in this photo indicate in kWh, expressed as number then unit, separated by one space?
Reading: 625.5 kWh
